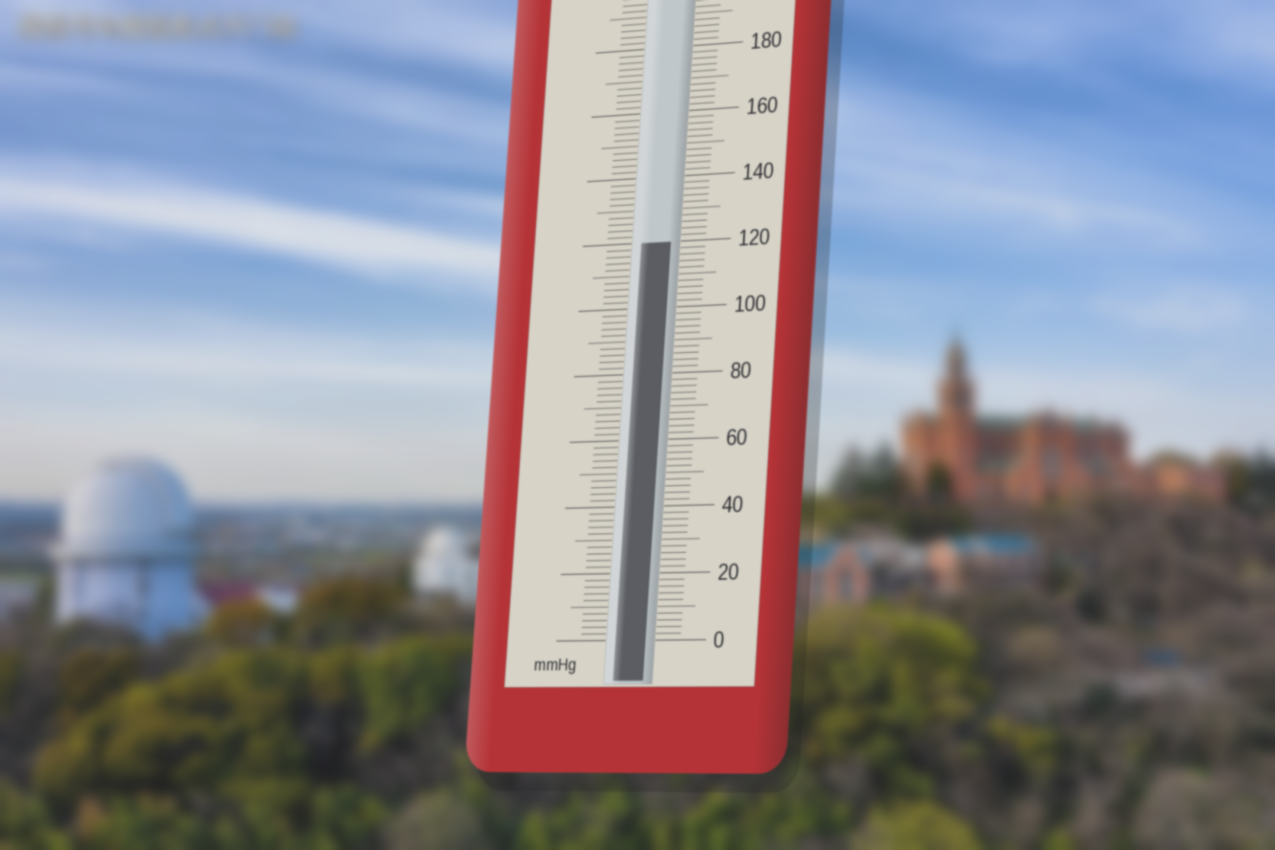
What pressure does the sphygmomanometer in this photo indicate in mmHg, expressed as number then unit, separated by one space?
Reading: 120 mmHg
